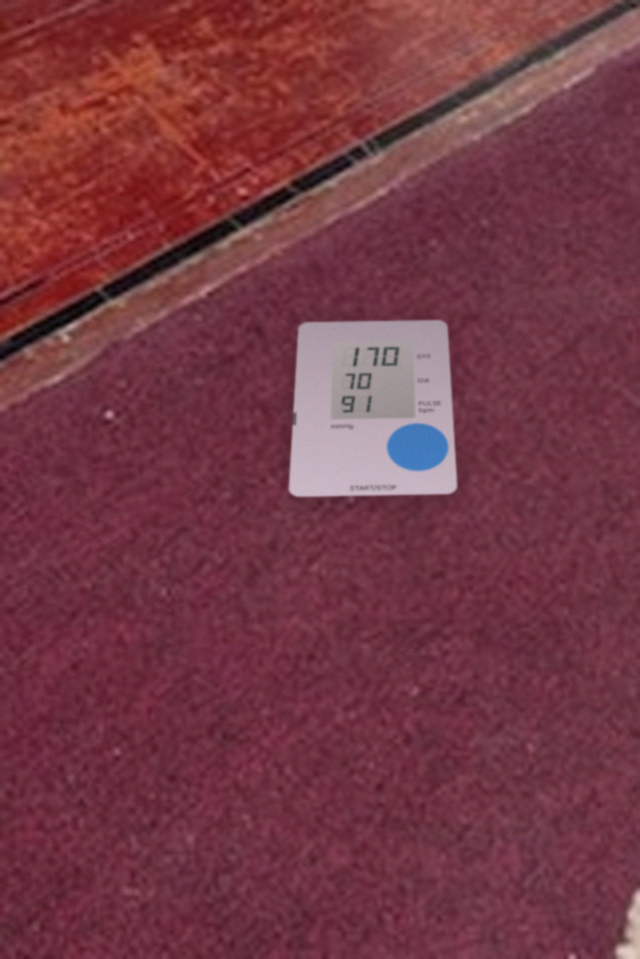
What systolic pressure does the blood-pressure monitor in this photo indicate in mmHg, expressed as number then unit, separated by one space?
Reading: 170 mmHg
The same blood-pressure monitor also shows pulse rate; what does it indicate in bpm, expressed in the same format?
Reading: 91 bpm
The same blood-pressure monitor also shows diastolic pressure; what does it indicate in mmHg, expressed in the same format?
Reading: 70 mmHg
